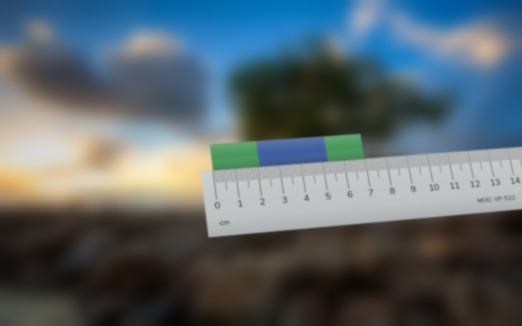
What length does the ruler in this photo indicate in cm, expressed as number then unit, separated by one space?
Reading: 7 cm
